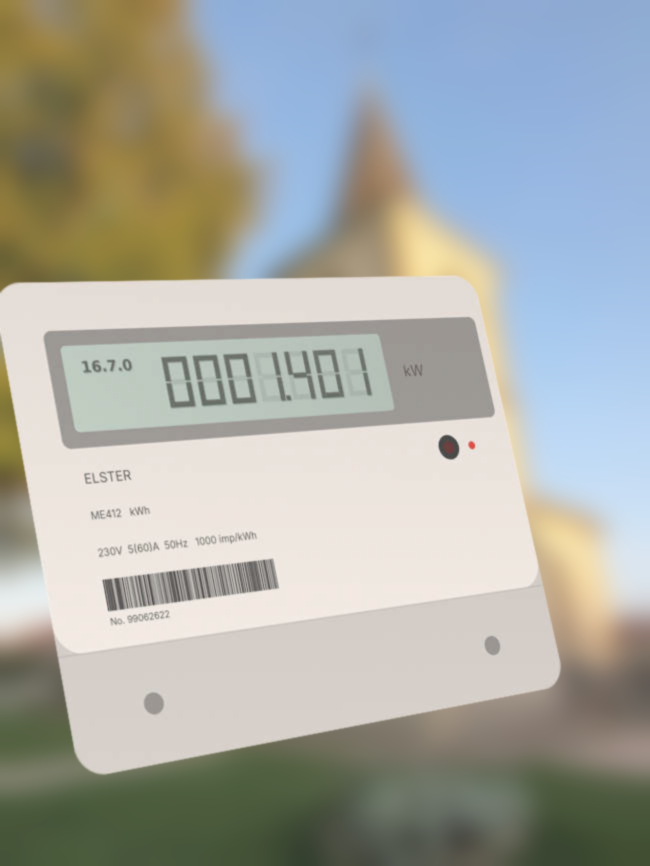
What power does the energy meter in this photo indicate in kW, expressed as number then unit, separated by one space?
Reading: 1.401 kW
